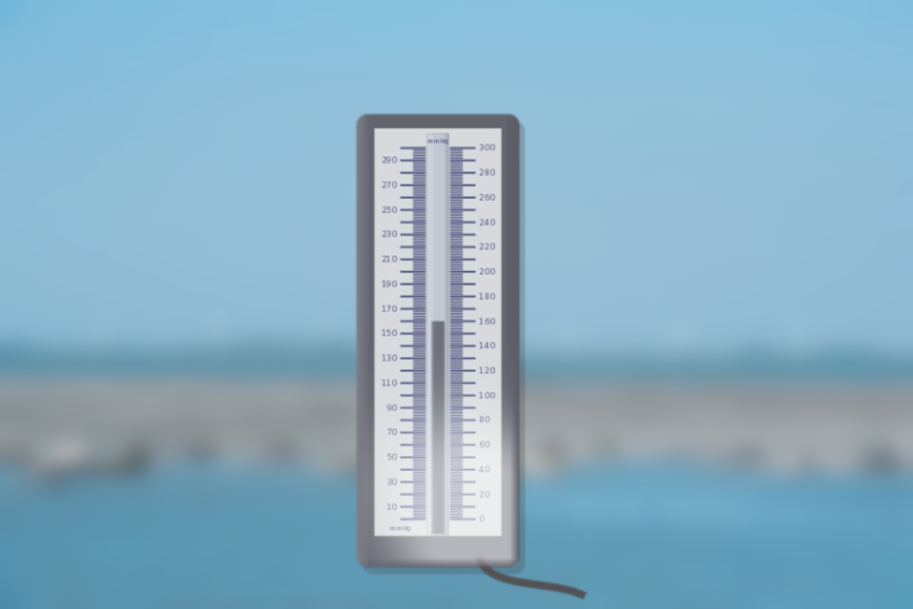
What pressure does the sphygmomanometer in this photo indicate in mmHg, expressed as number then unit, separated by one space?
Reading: 160 mmHg
